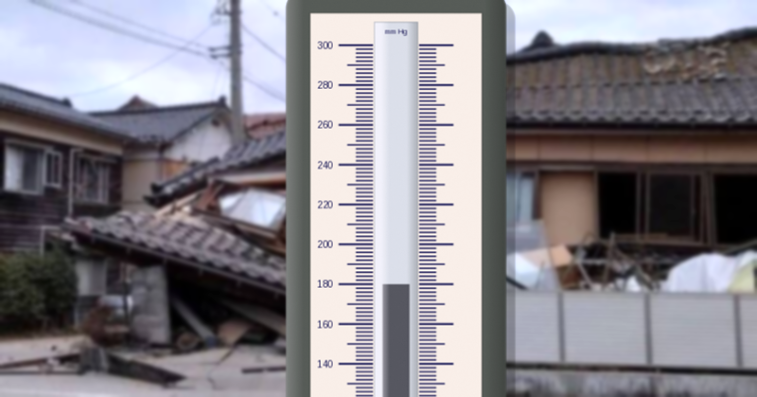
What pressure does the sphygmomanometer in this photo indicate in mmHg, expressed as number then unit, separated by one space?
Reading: 180 mmHg
